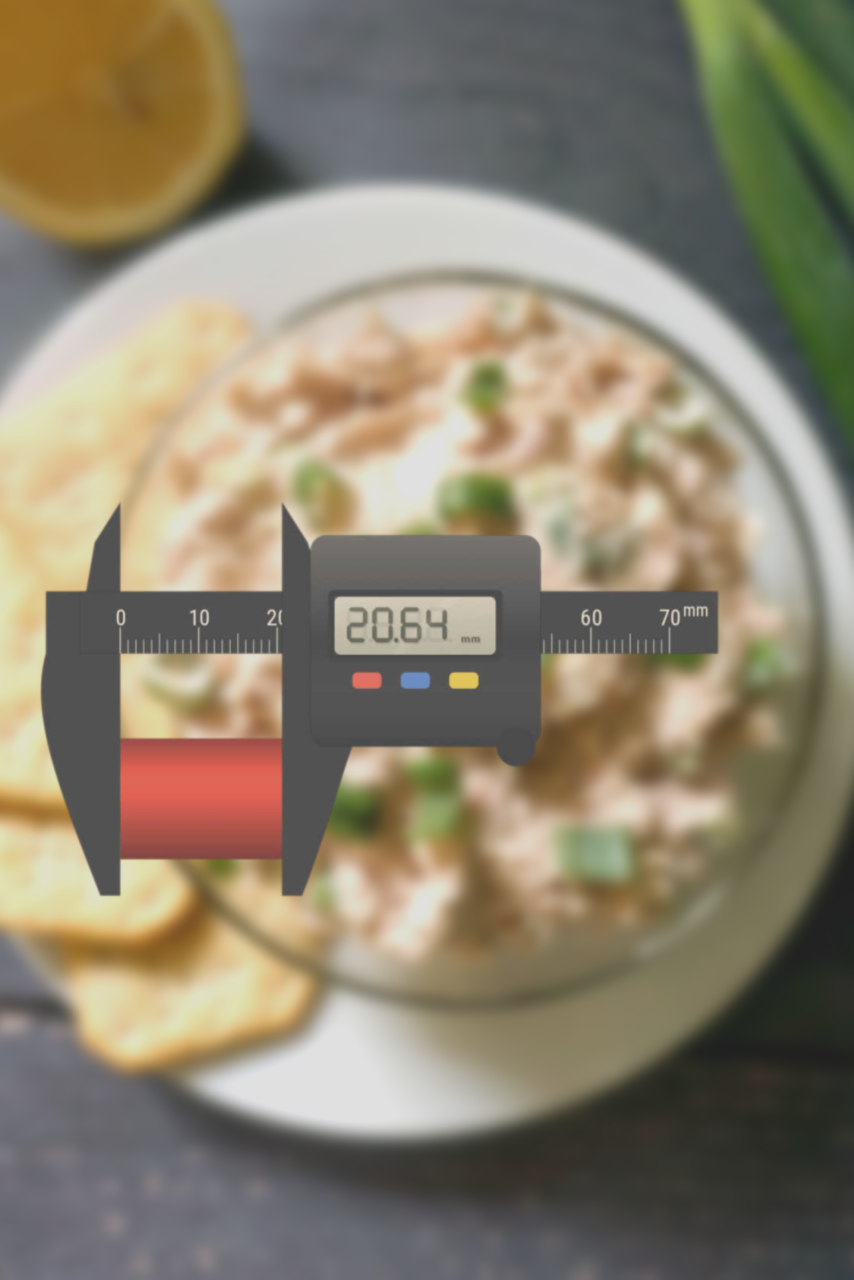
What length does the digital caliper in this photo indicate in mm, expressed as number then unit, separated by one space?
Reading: 20.64 mm
